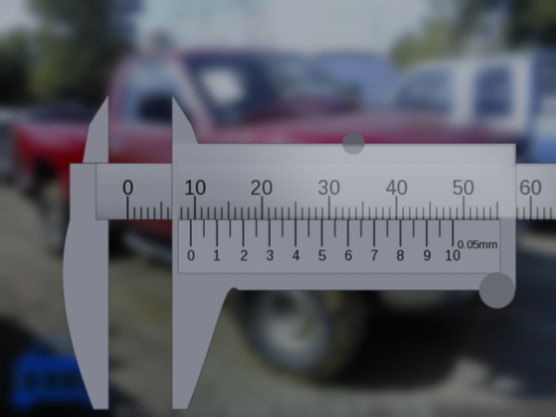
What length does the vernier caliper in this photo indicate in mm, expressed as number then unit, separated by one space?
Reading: 9.4 mm
